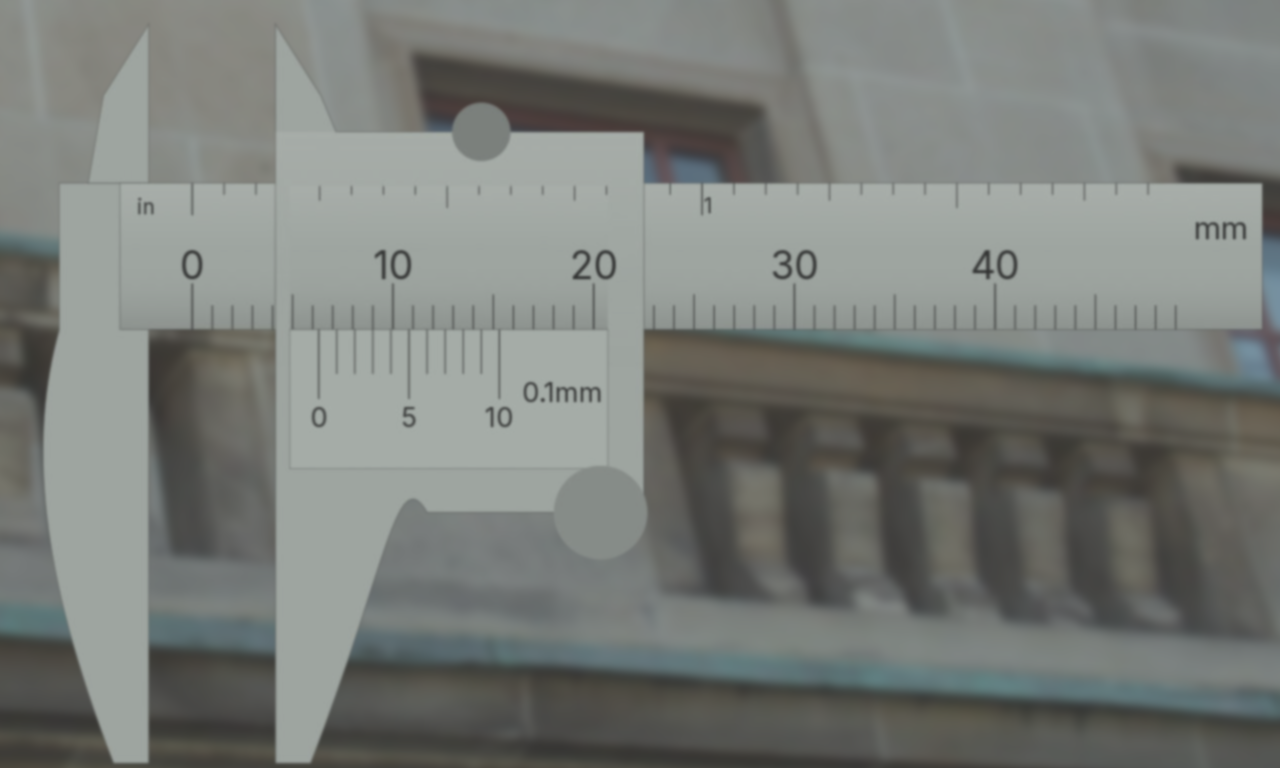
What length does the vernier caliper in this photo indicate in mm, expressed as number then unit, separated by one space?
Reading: 6.3 mm
